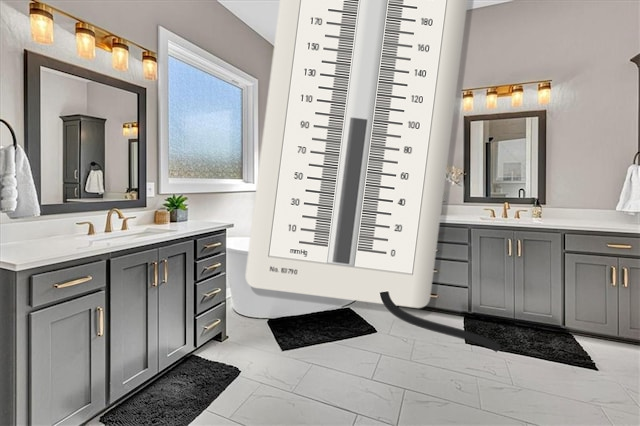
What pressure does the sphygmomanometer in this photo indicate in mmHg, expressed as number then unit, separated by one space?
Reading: 100 mmHg
